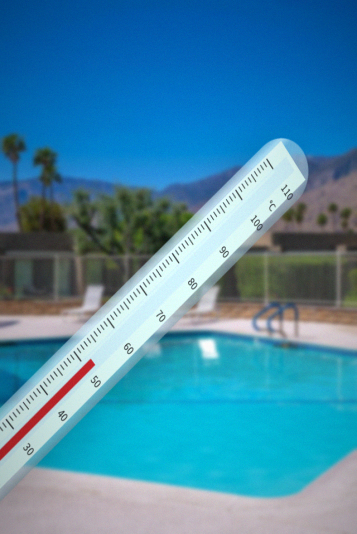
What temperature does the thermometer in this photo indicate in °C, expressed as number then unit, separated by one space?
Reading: 52 °C
